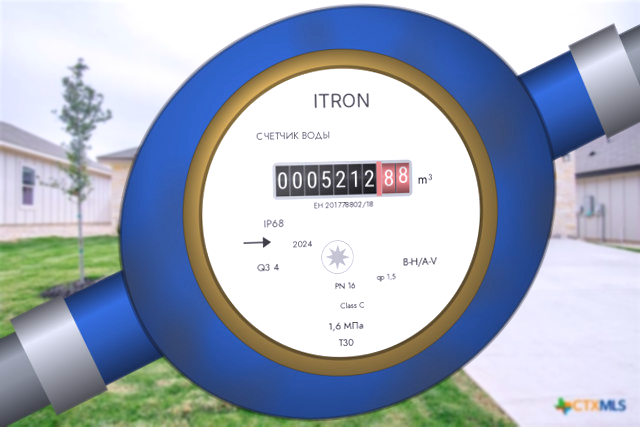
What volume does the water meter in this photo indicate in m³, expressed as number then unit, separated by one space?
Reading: 5212.88 m³
